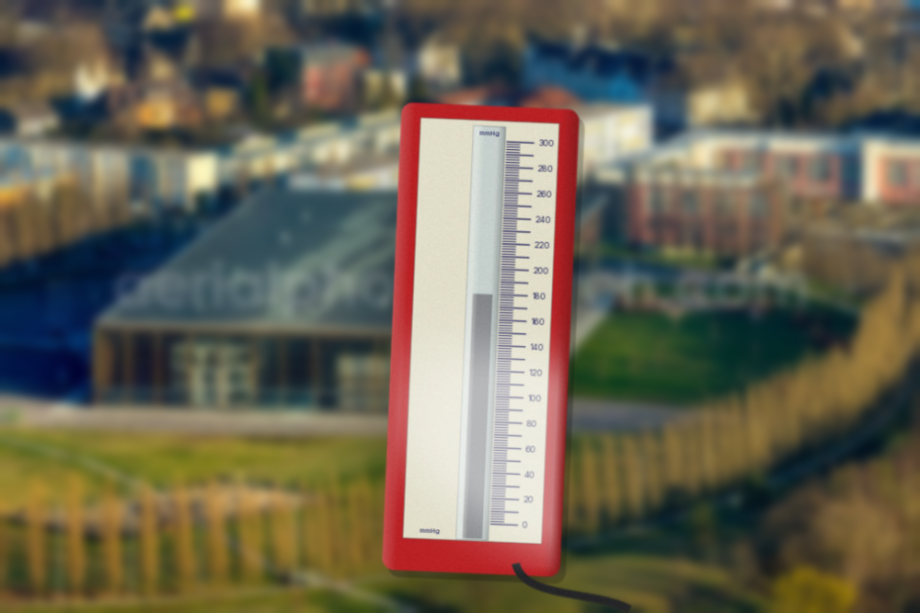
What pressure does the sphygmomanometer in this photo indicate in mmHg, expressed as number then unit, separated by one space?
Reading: 180 mmHg
